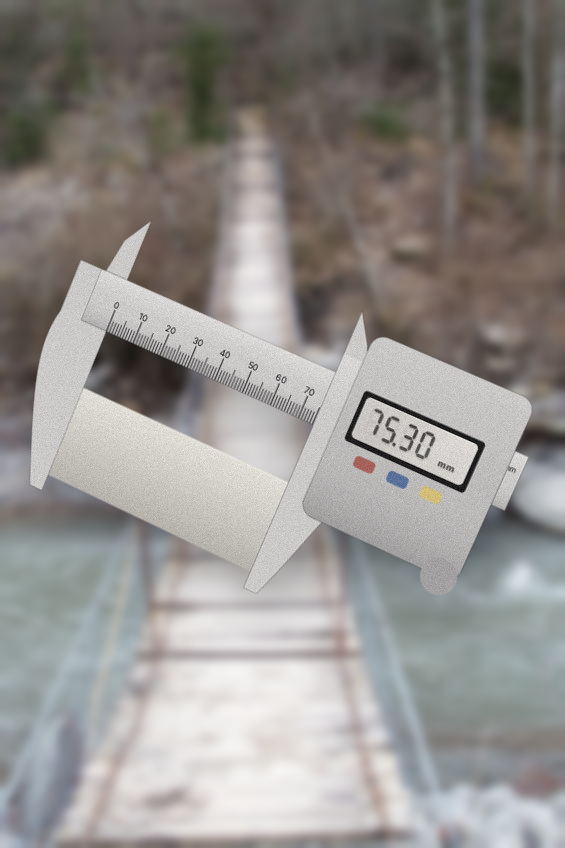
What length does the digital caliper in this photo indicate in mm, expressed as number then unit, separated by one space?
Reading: 75.30 mm
